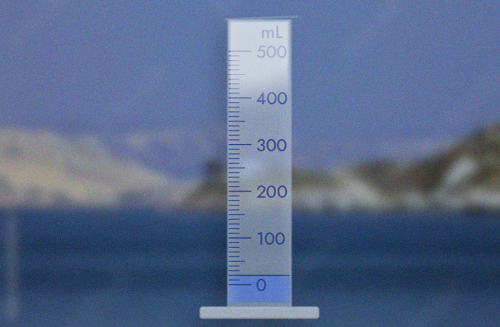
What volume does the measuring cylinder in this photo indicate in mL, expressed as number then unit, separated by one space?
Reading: 20 mL
